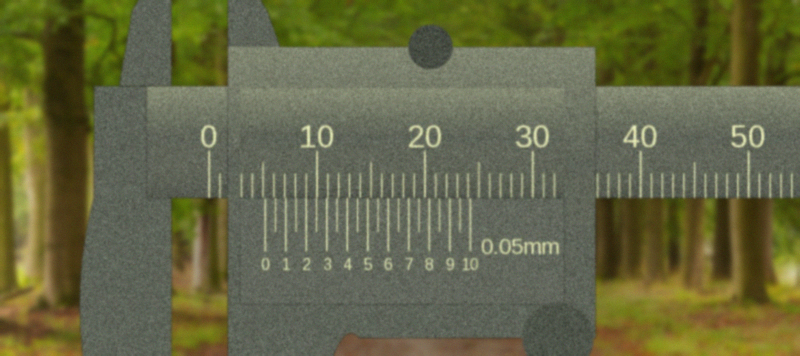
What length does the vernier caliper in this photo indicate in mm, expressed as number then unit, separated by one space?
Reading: 5.2 mm
